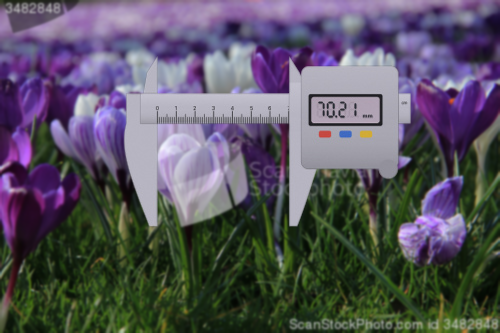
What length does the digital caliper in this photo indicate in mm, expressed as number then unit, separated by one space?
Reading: 70.21 mm
